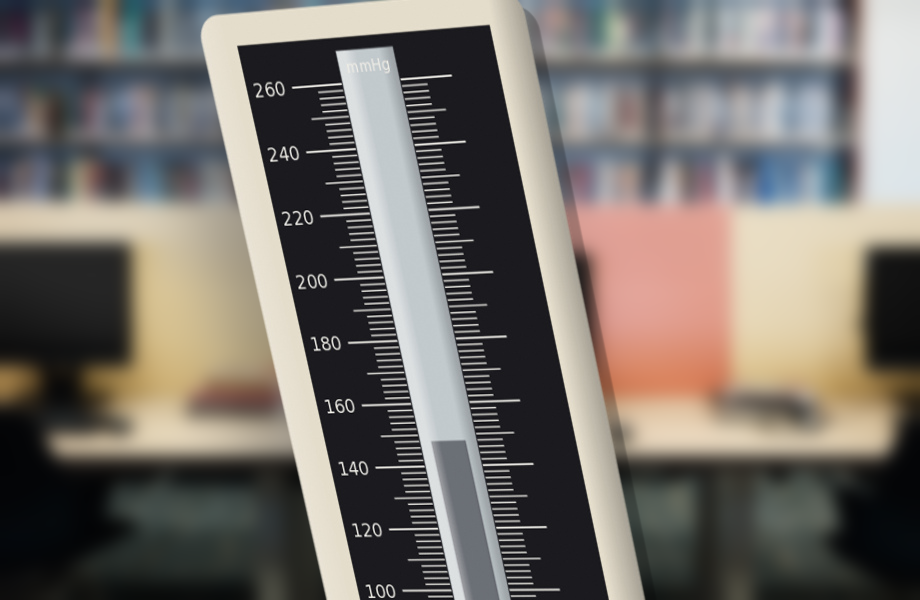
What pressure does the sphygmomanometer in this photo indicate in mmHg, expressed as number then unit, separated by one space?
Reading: 148 mmHg
